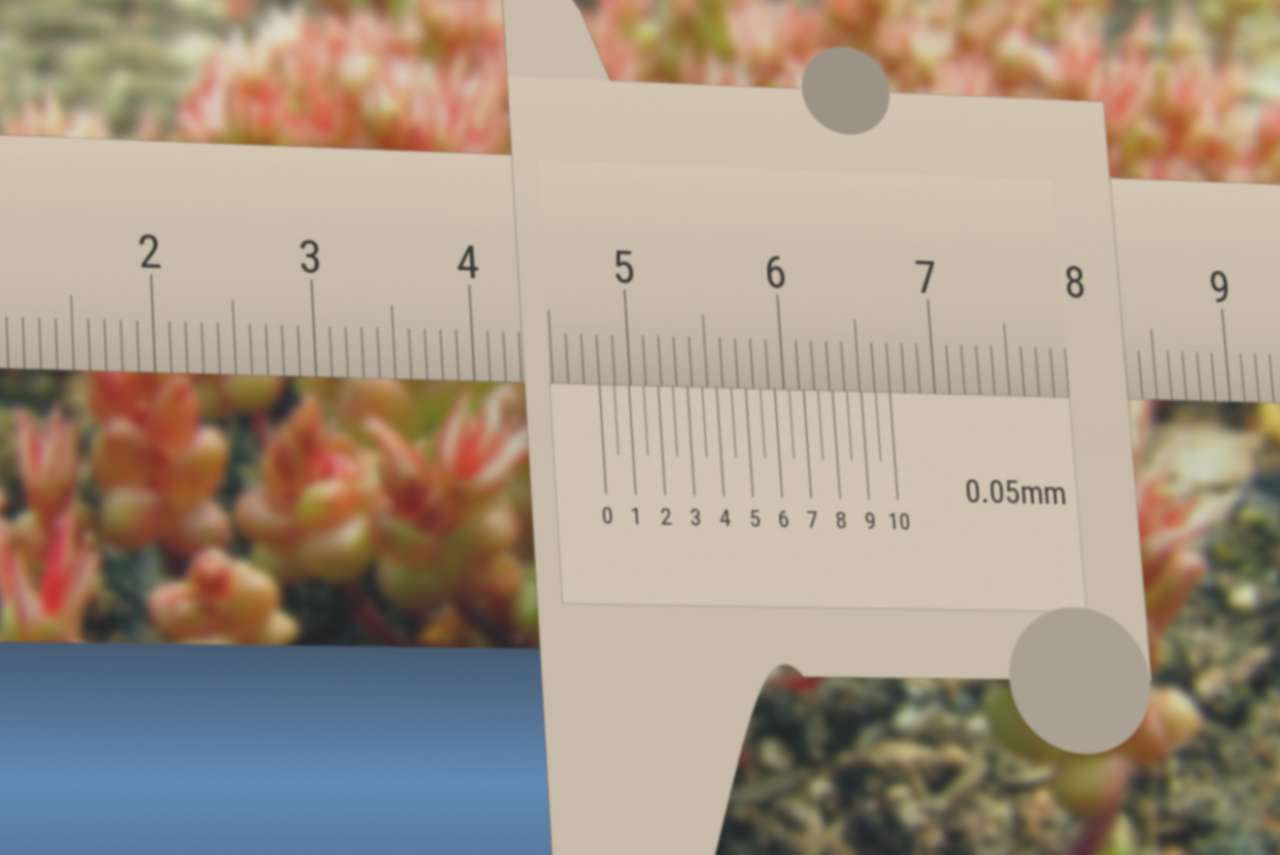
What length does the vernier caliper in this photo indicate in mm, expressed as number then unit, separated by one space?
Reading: 48.0 mm
